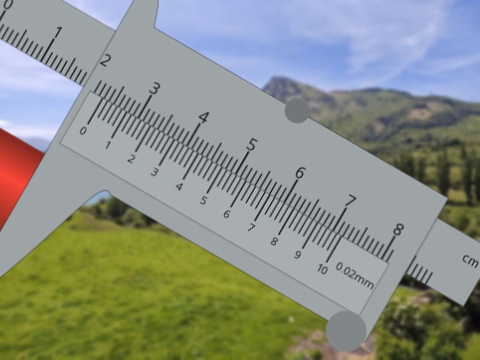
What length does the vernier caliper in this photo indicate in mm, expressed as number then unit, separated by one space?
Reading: 22.8 mm
